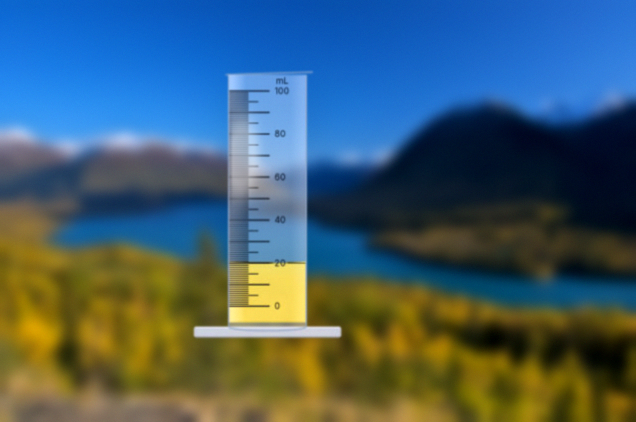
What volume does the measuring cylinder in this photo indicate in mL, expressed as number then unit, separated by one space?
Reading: 20 mL
